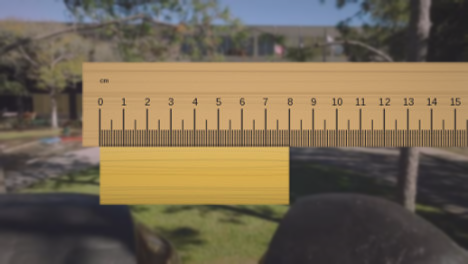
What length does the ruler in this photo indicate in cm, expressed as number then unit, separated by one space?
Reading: 8 cm
